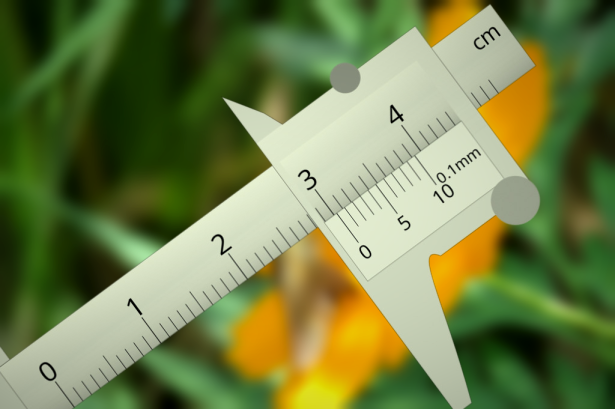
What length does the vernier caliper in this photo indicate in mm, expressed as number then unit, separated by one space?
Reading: 30.3 mm
